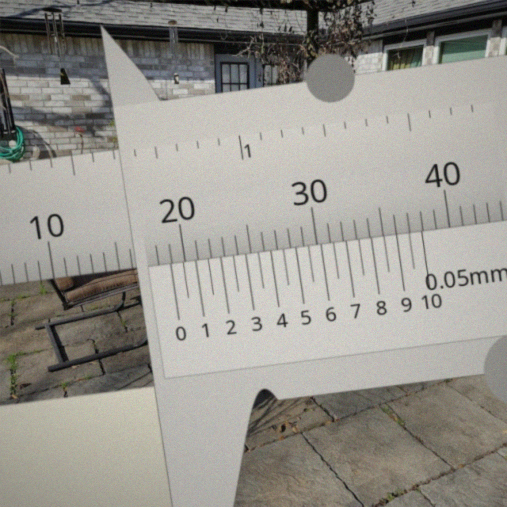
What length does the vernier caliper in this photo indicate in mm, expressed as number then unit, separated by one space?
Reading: 18.9 mm
